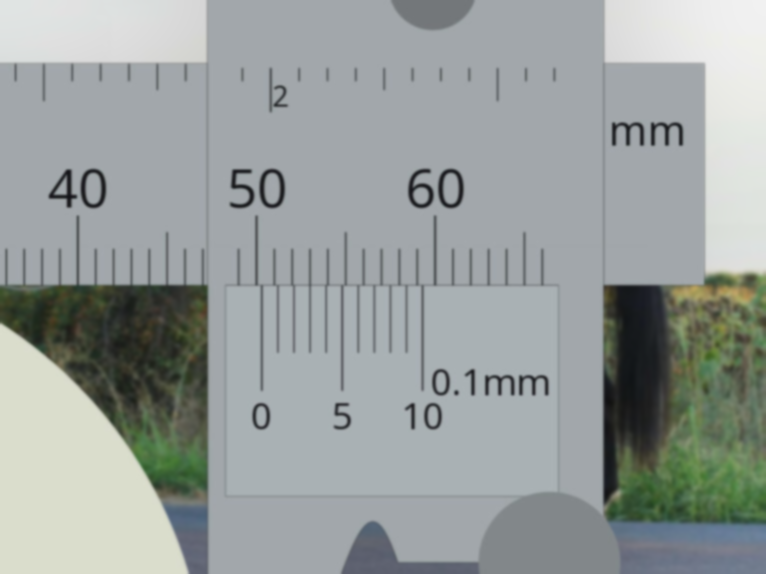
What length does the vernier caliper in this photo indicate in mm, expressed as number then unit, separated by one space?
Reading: 50.3 mm
